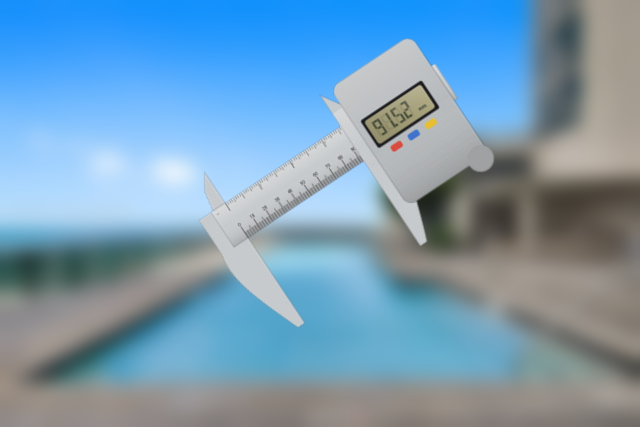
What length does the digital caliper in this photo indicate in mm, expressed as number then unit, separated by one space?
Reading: 91.52 mm
